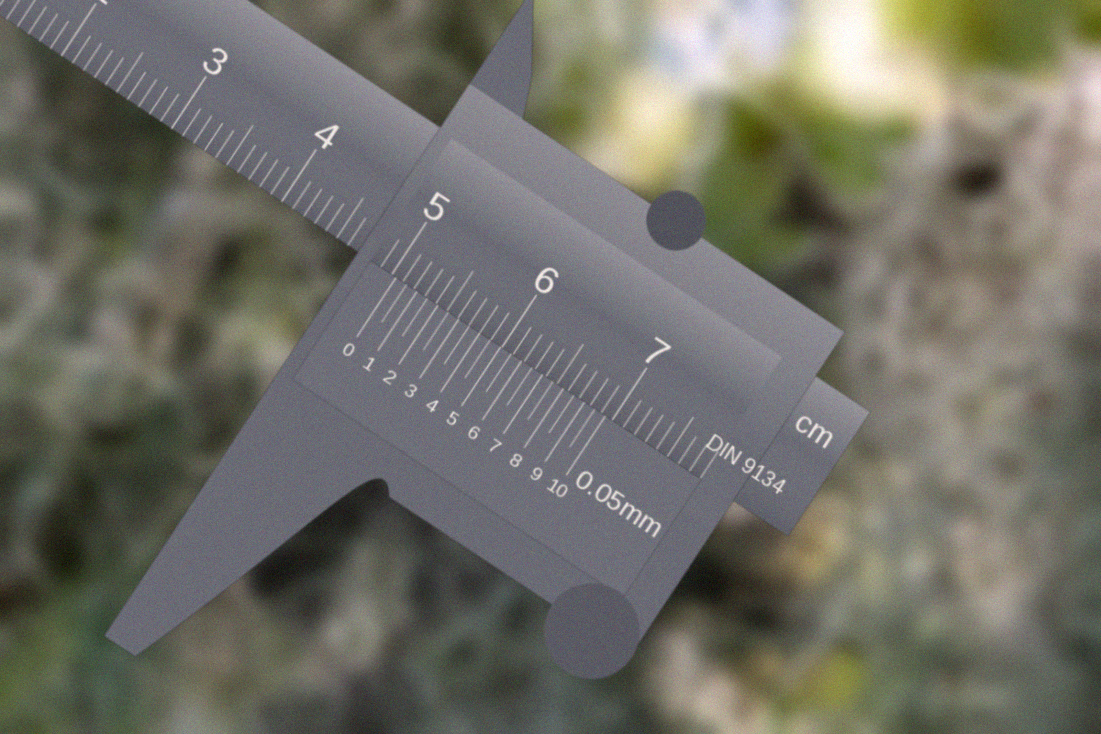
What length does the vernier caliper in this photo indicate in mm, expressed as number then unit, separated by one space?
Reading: 50.4 mm
